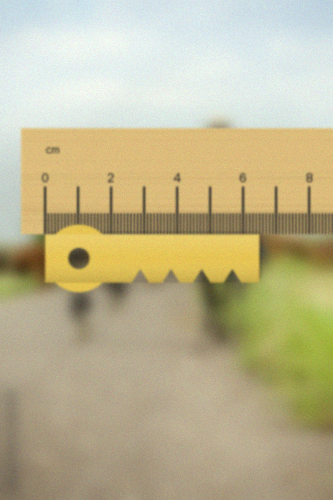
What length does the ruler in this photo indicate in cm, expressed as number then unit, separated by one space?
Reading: 6.5 cm
